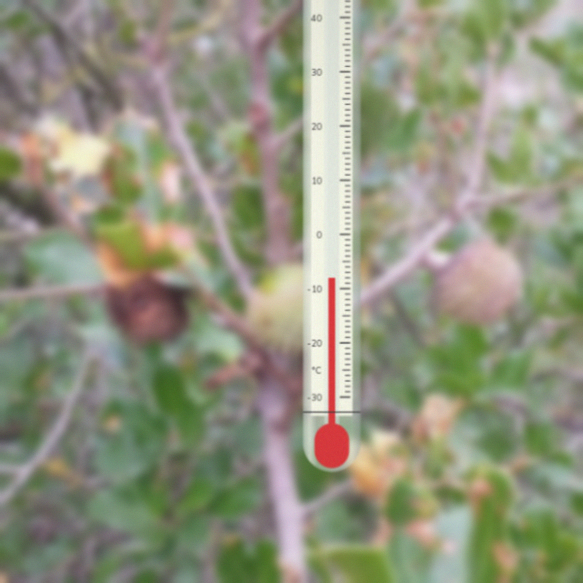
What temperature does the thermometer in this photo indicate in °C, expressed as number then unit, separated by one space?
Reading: -8 °C
